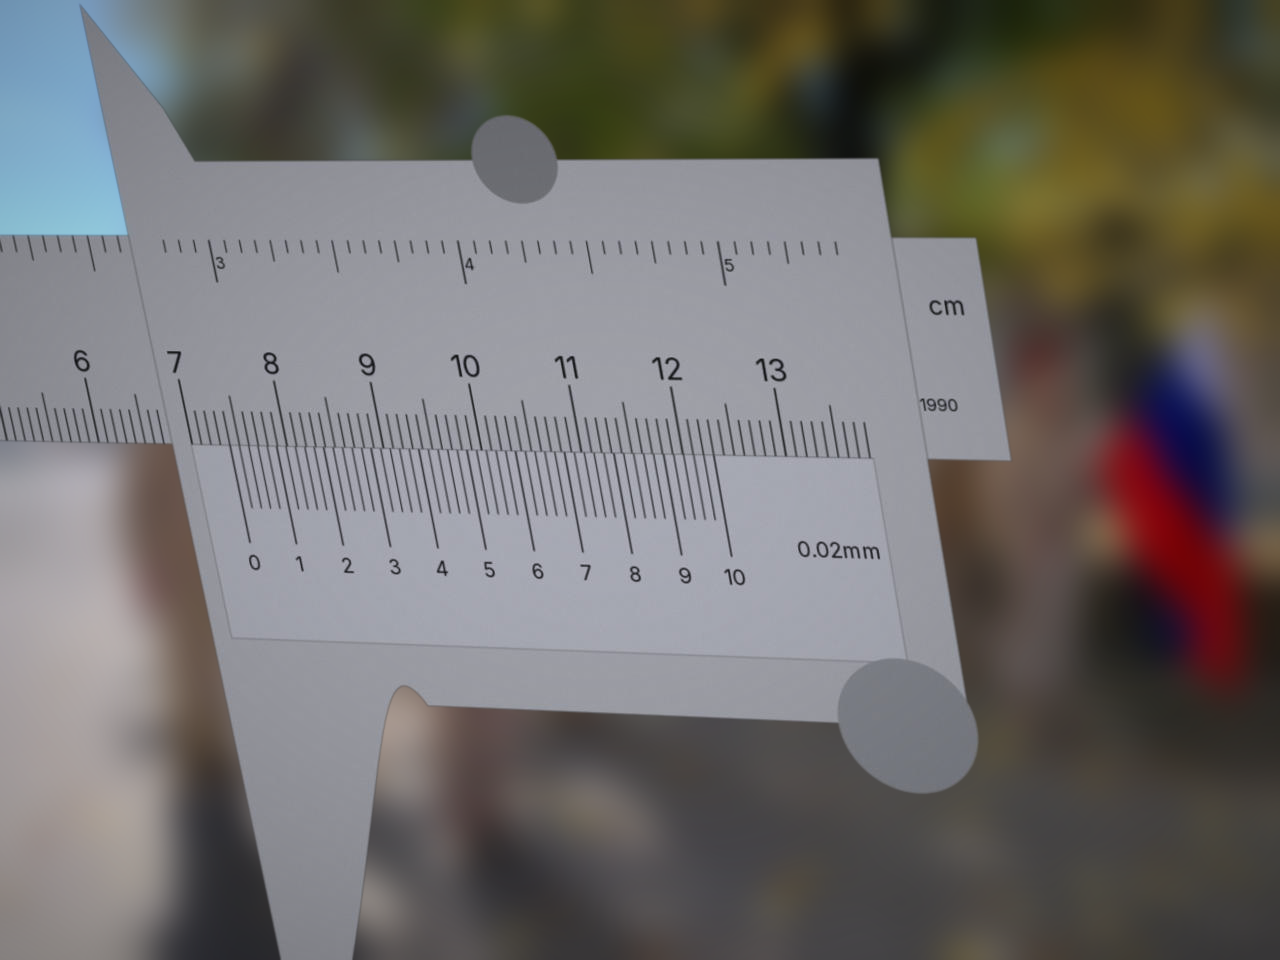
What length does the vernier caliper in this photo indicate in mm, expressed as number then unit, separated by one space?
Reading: 74.0 mm
